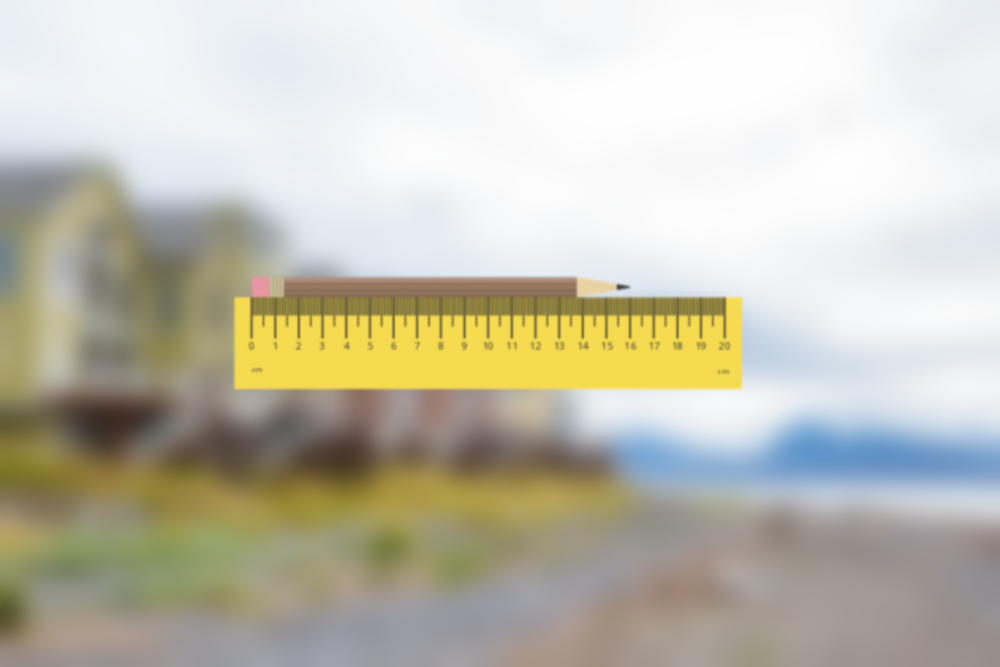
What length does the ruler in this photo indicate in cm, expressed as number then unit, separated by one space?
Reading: 16 cm
